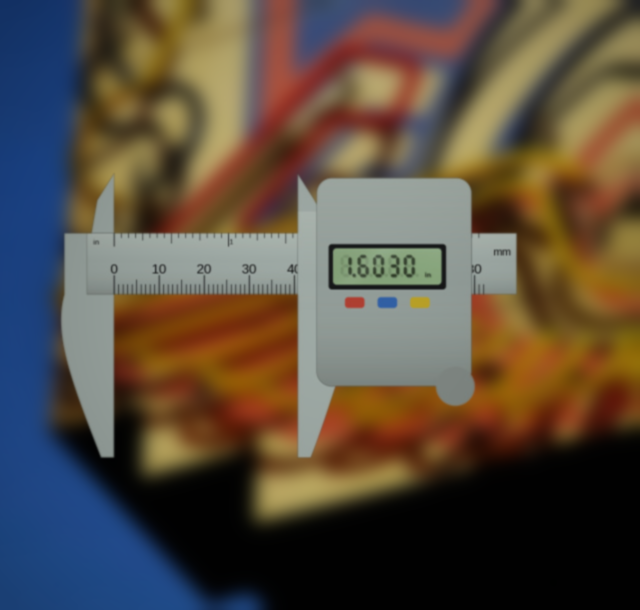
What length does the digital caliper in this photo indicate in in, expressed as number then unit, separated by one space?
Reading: 1.6030 in
